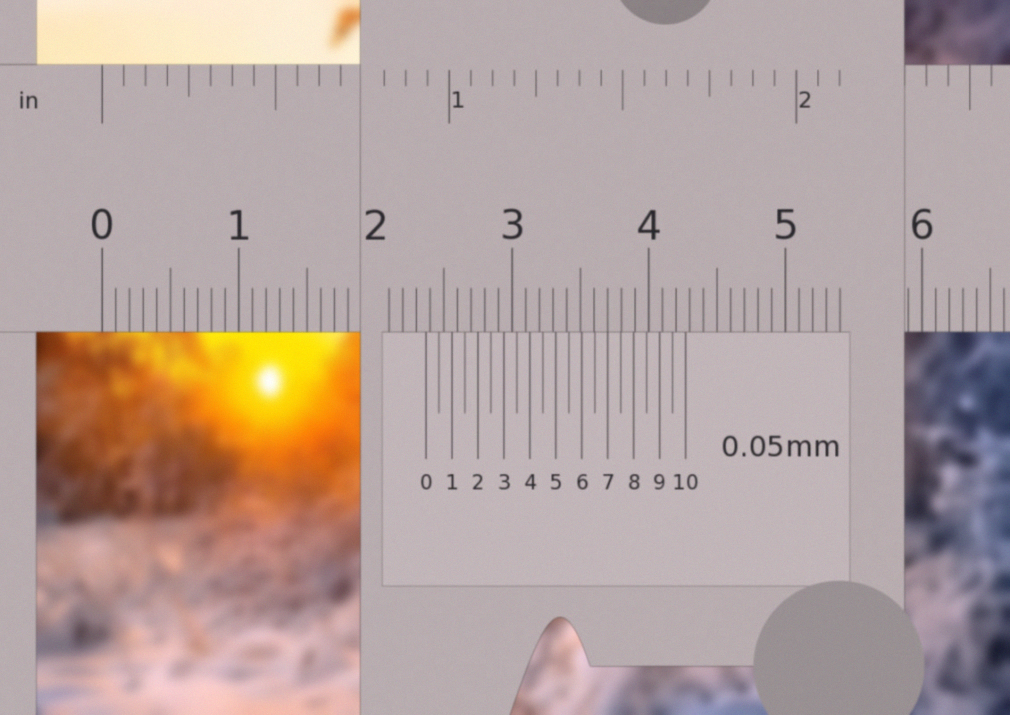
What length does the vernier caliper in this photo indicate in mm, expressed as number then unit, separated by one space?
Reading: 23.7 mm
